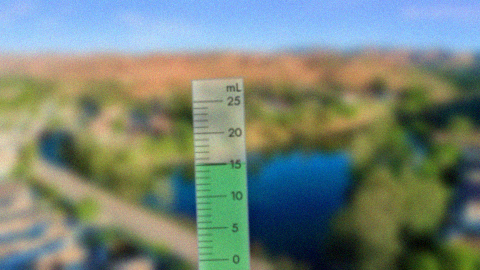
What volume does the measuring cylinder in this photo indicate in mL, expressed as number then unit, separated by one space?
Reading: 15 mL
